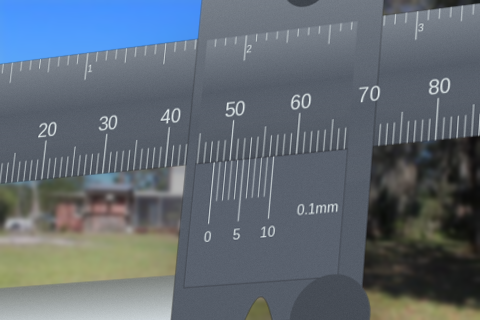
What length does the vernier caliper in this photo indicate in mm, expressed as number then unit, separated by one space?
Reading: 47.6 mm
